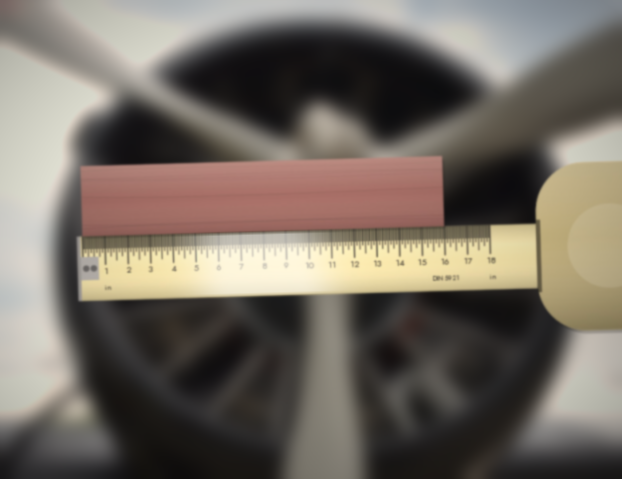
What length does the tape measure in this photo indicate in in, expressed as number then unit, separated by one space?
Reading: 16 in
